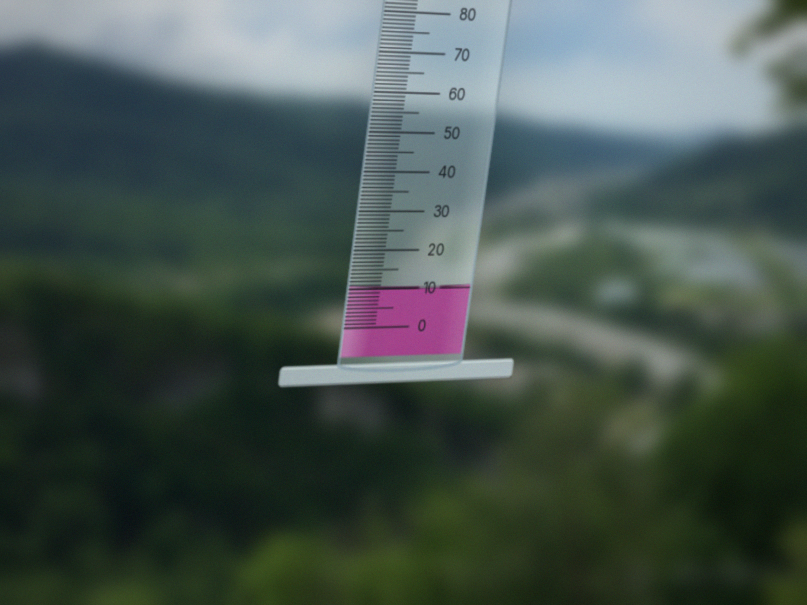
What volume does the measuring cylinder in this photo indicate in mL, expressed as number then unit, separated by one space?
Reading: 10 mL
